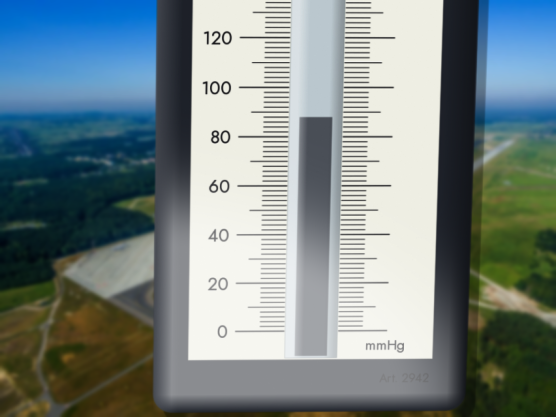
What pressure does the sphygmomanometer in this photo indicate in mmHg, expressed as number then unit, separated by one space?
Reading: 88 mmHg
